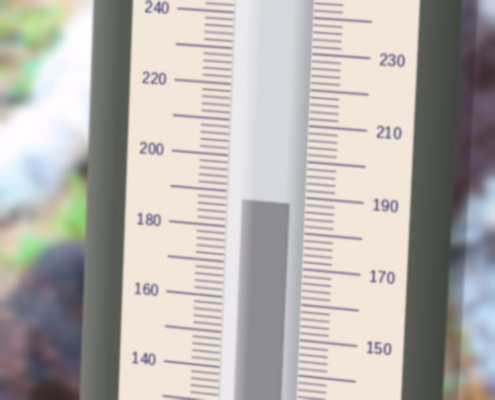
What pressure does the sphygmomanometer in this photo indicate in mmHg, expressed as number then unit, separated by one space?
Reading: 188 mmHg
